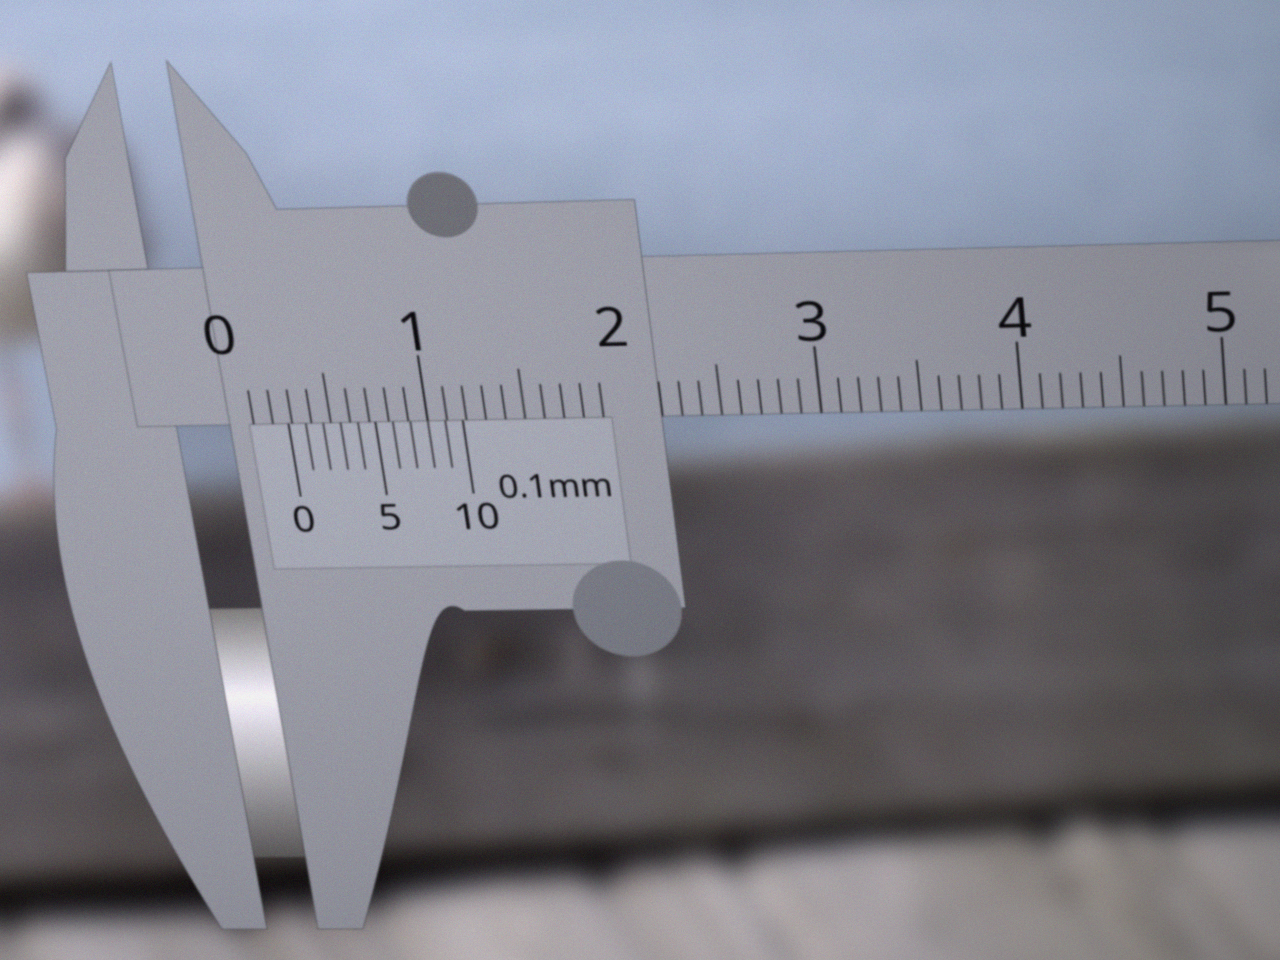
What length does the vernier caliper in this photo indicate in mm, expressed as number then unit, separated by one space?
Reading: 2.8 mm
